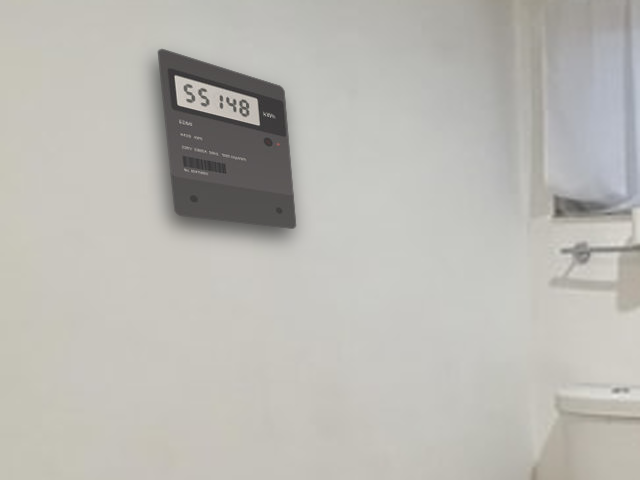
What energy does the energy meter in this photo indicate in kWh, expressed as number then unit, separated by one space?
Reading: 55148 kWh
